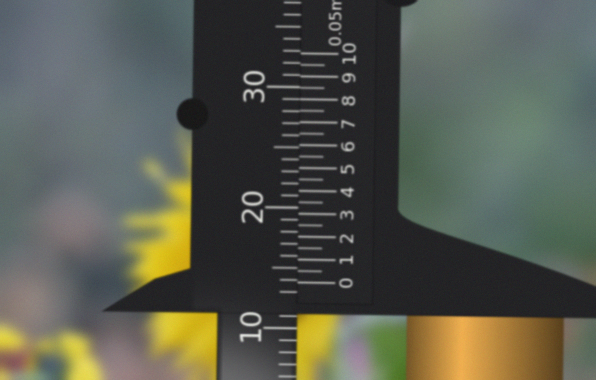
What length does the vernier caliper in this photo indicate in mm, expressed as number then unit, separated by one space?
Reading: 13.8 mm
